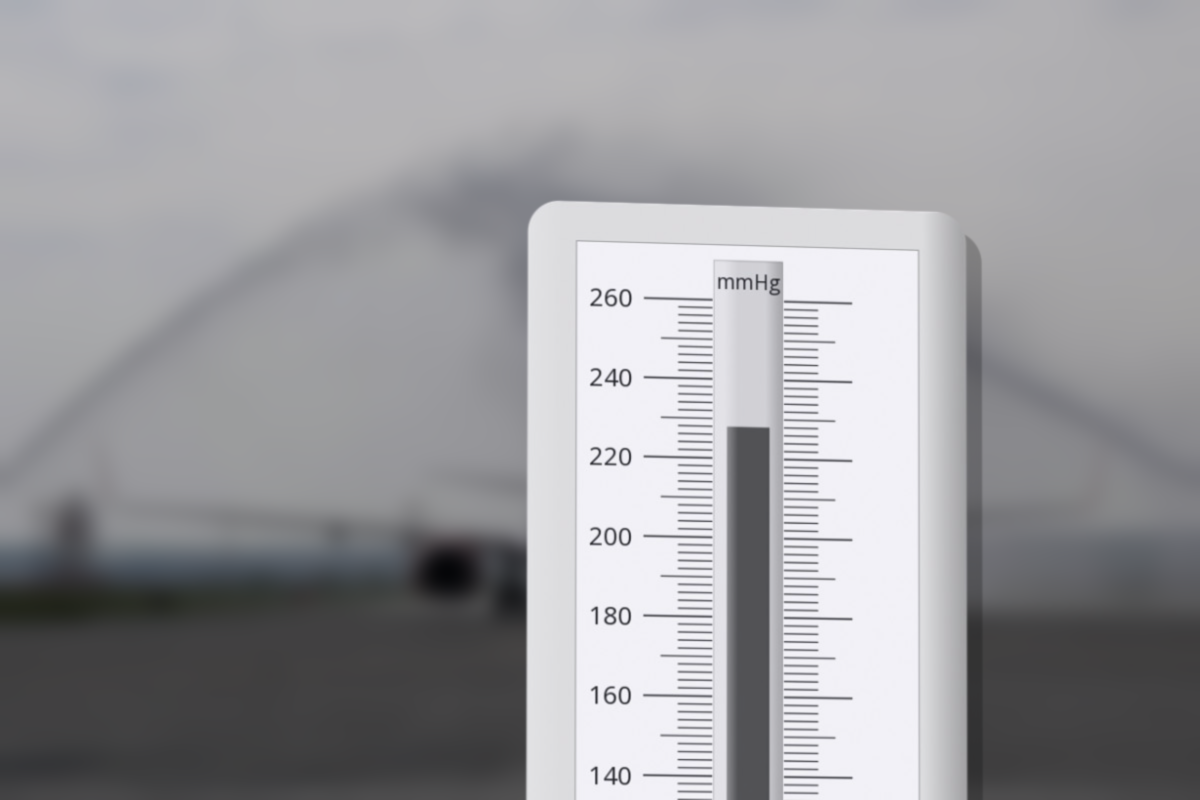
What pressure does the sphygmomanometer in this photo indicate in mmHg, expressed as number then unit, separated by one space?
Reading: 228 mmHg
